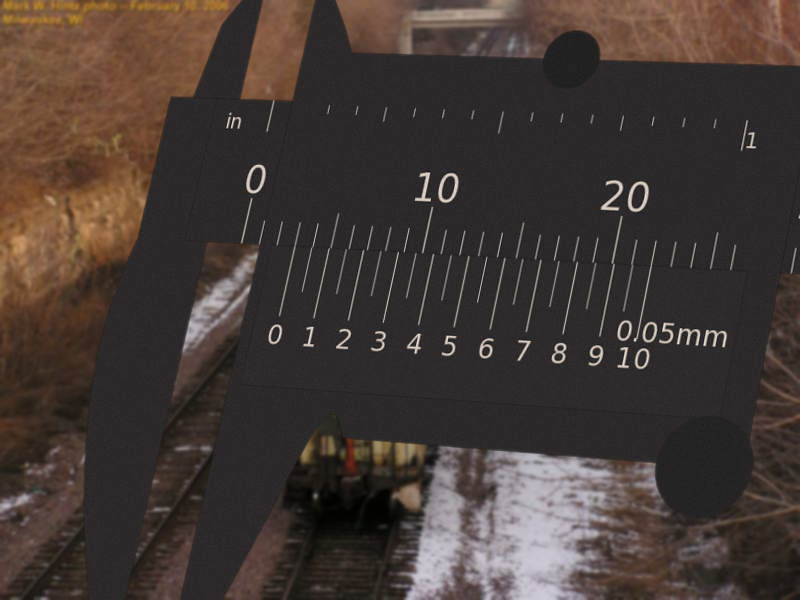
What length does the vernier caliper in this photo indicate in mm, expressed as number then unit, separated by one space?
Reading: 3.0 mm
